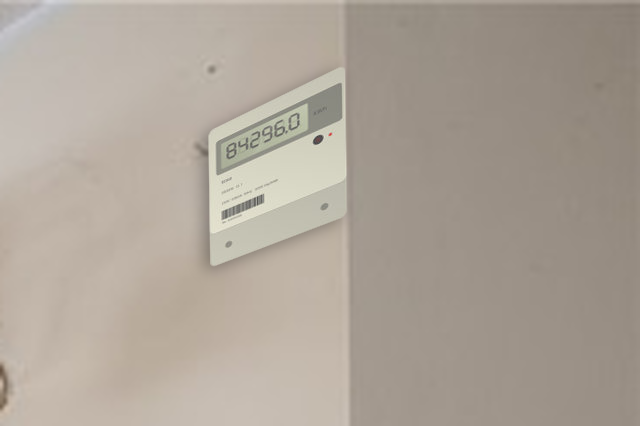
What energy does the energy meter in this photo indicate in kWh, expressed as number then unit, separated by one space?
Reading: 84296.0 kWh
